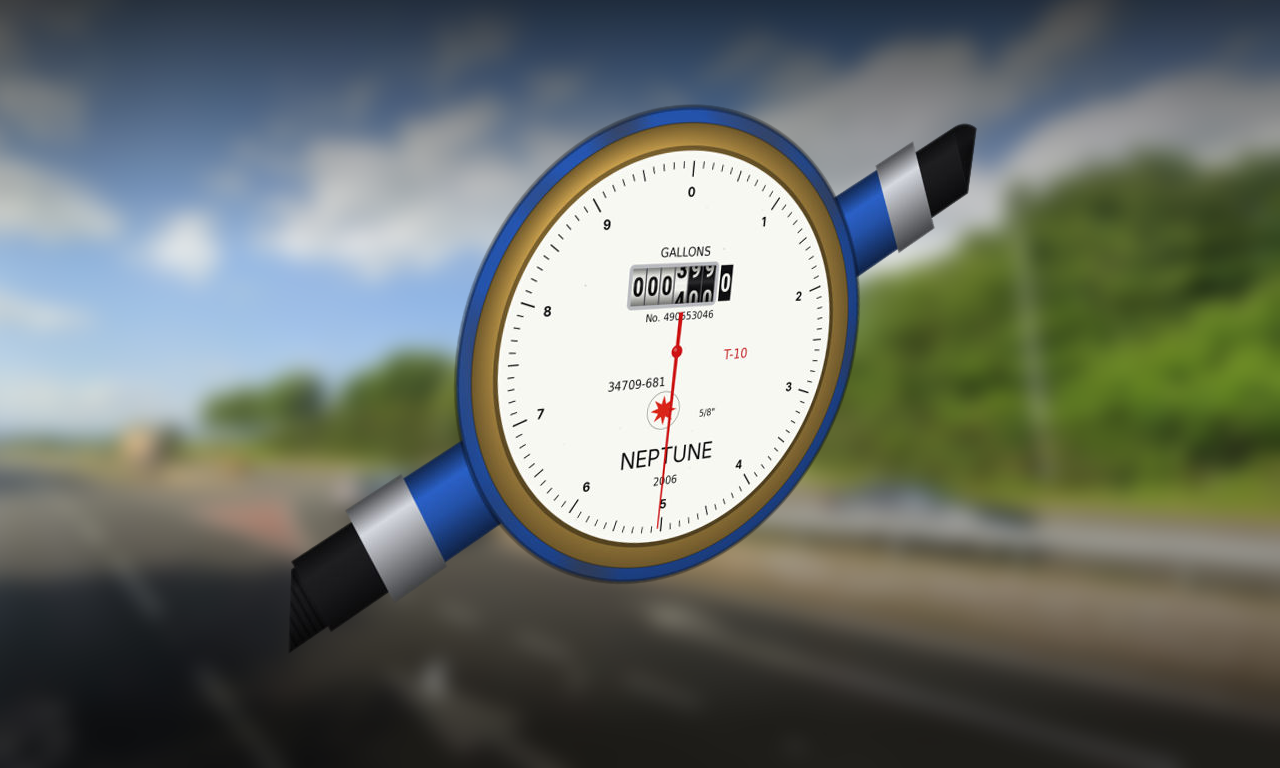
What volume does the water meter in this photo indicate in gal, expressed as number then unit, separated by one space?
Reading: 3995.0 gal
